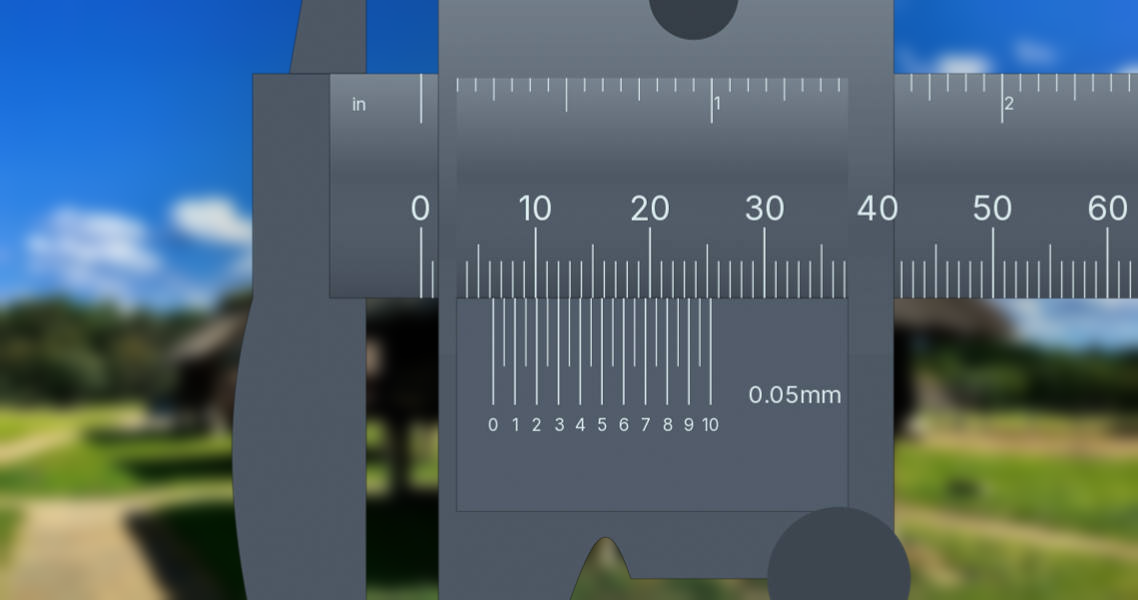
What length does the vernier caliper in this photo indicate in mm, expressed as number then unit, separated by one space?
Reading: 6.3 mm
